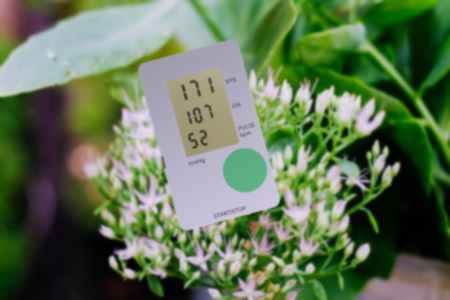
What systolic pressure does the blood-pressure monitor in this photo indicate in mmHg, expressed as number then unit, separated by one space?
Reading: 171 mmHg
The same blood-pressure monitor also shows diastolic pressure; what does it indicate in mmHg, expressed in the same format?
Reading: 107 mmHg
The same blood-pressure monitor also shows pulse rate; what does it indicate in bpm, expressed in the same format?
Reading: 52 bpm
